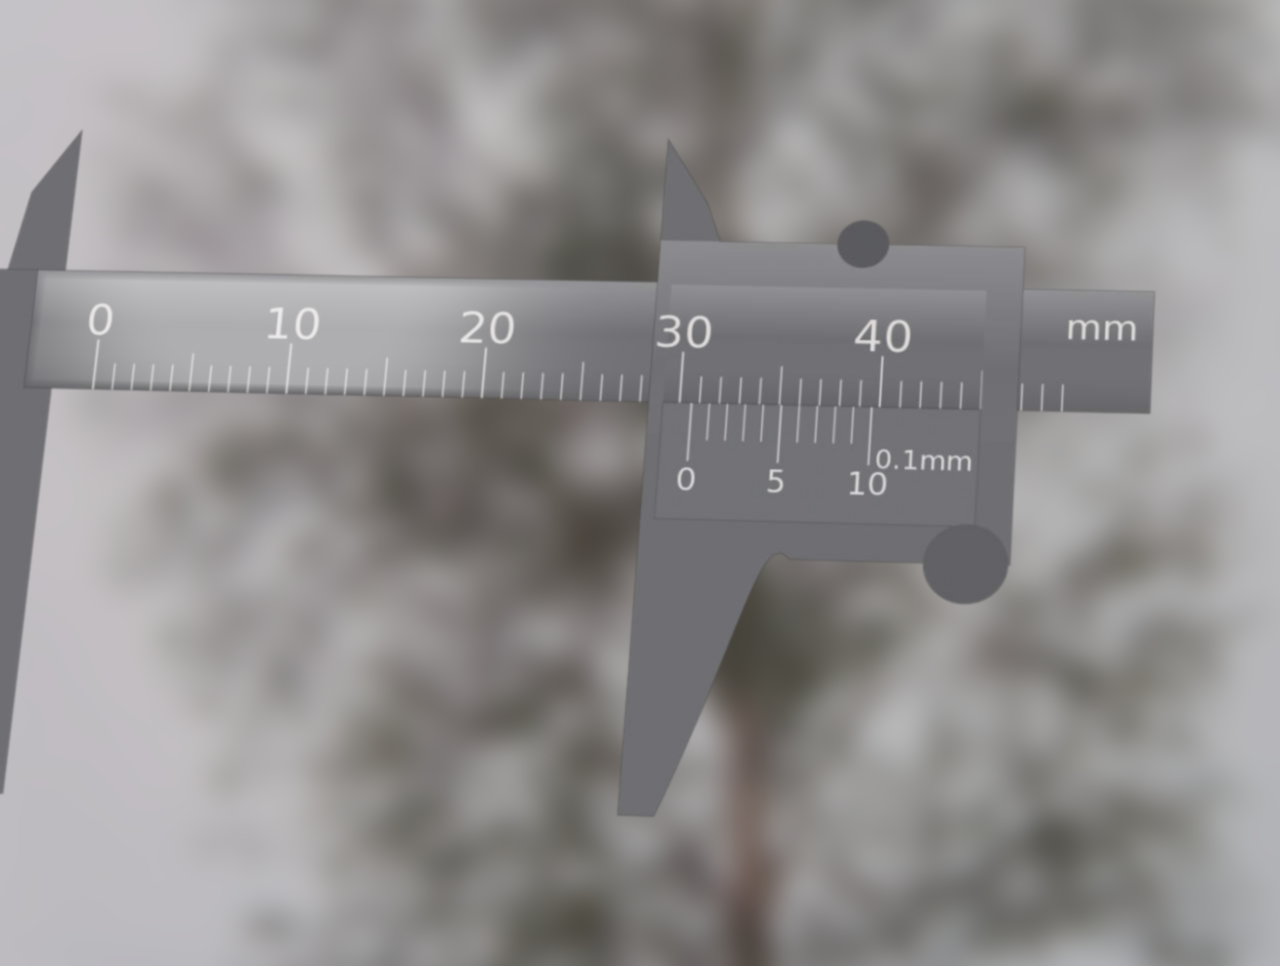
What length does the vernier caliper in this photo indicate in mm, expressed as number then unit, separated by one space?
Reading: 30.6 mm
